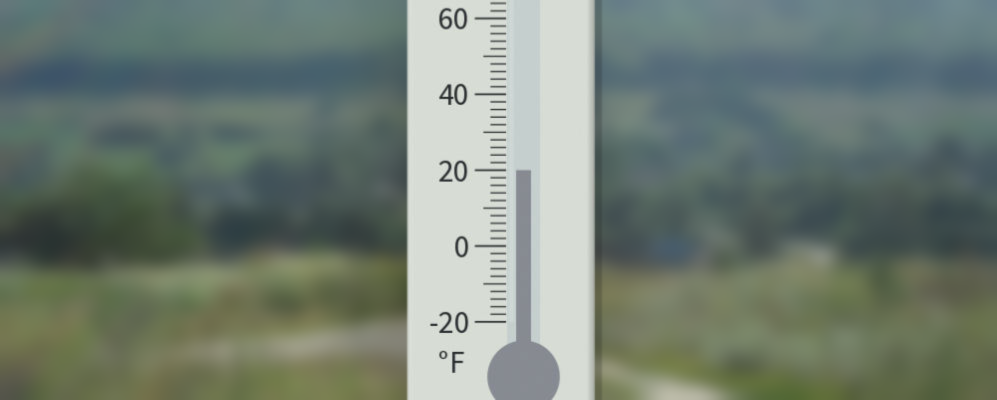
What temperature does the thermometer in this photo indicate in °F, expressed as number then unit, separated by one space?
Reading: 20 °F
